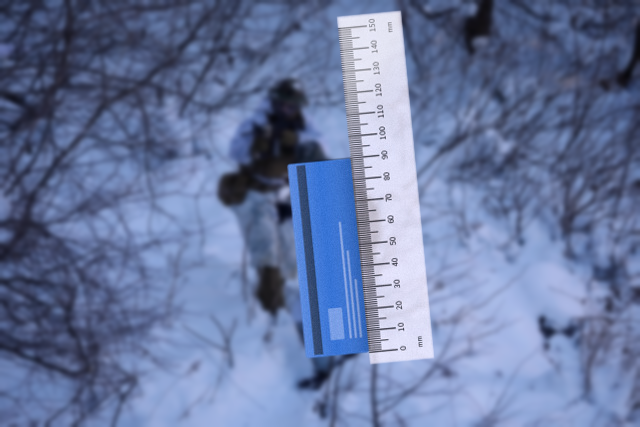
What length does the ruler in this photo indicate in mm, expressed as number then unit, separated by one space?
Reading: 90 mm
